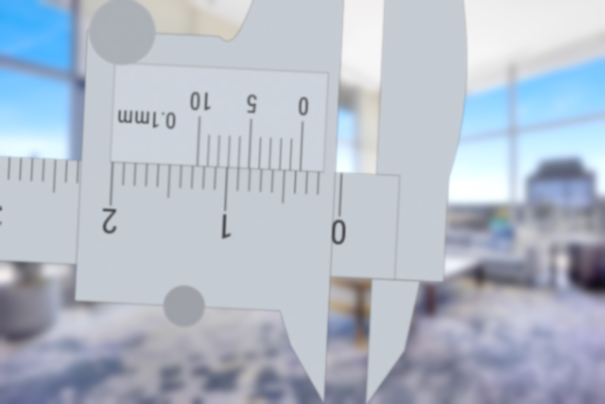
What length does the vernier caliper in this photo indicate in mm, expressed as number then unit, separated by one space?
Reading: 3.6 mm
